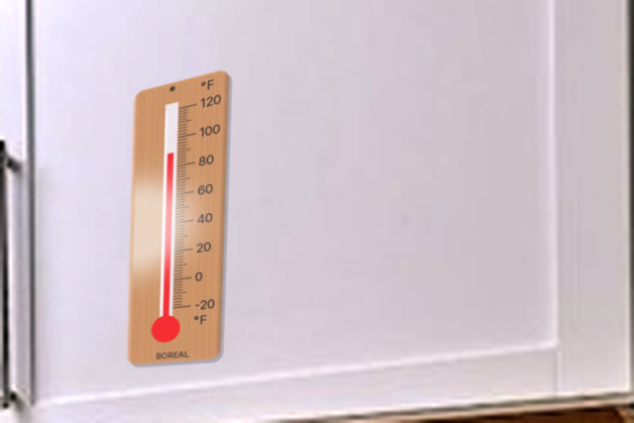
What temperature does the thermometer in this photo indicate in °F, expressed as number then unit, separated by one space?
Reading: 90 °F
